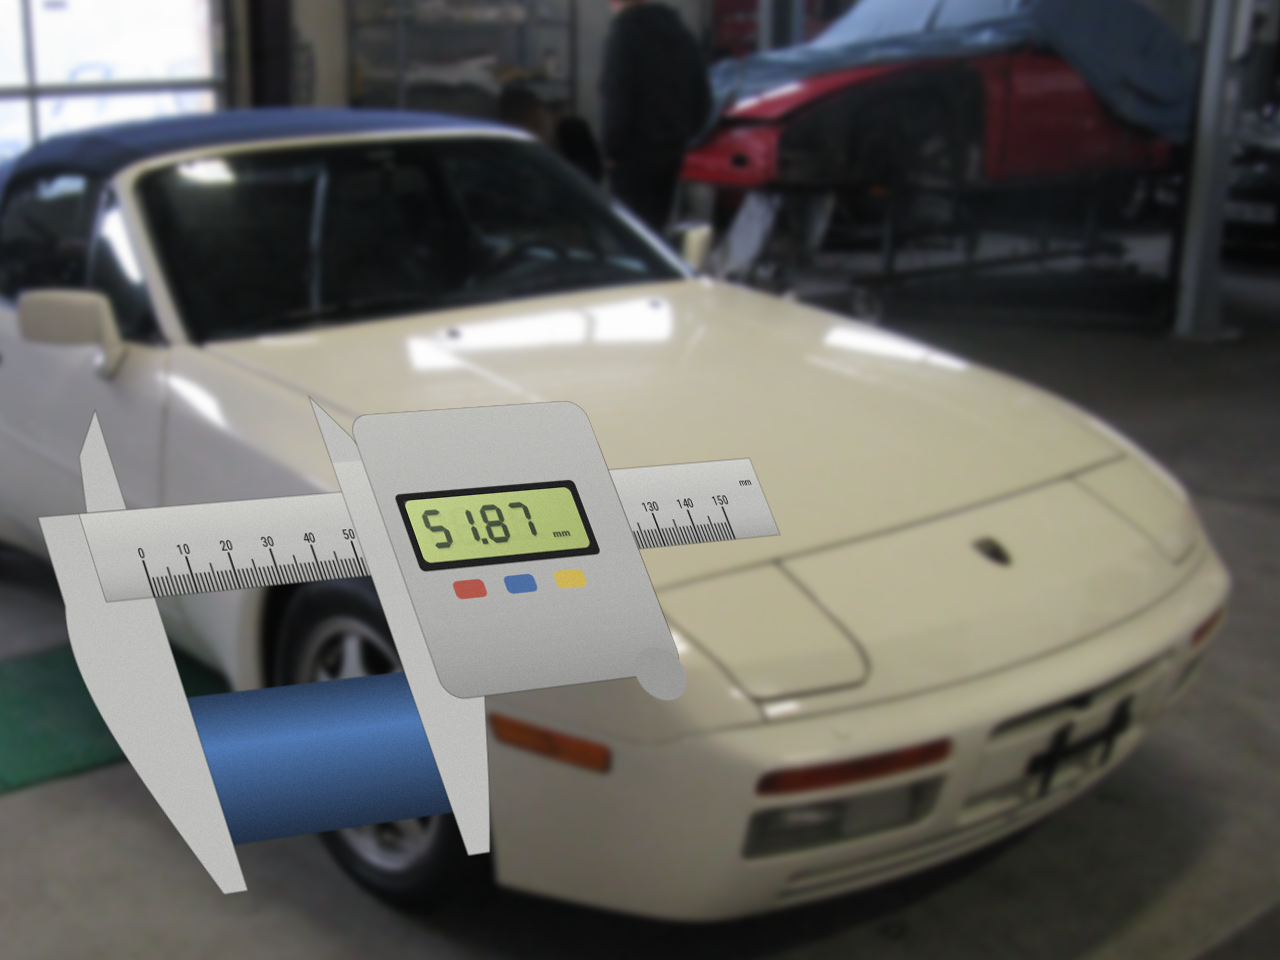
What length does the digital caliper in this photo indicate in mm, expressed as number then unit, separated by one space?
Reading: 51.87 mm
